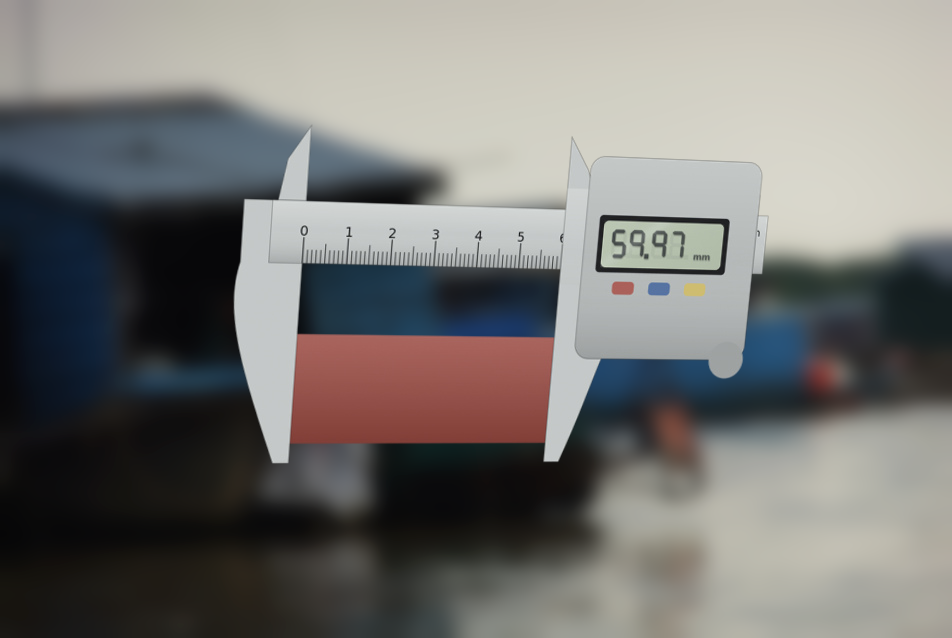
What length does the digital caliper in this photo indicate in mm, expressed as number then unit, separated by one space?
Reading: 59.97 mm
